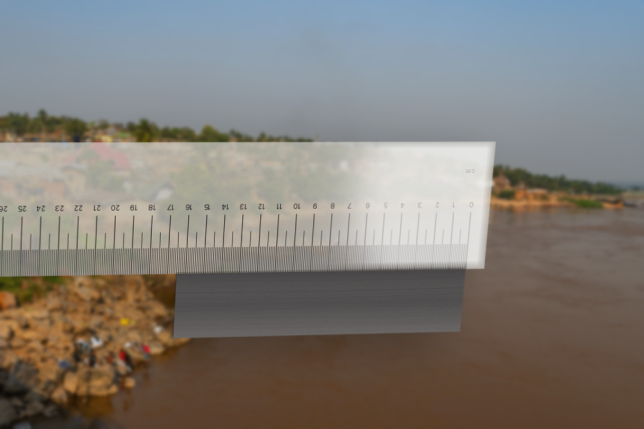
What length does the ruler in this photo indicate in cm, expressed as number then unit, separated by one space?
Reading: 16.5 cm
